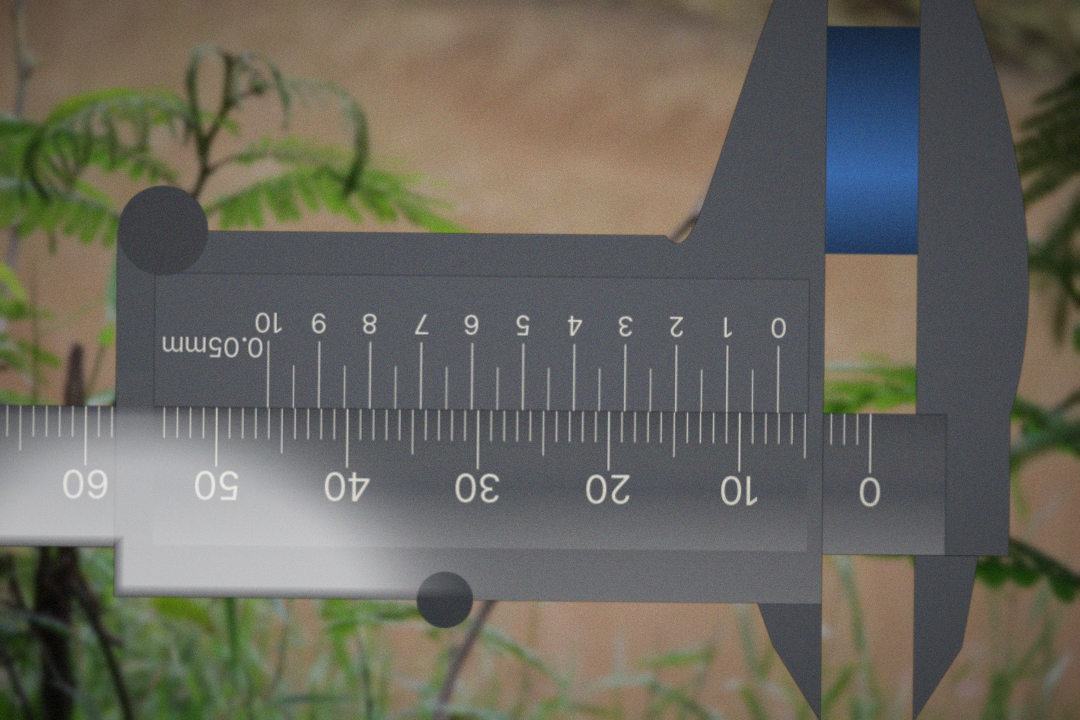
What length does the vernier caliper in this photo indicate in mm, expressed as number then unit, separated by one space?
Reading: 7.1 mm
